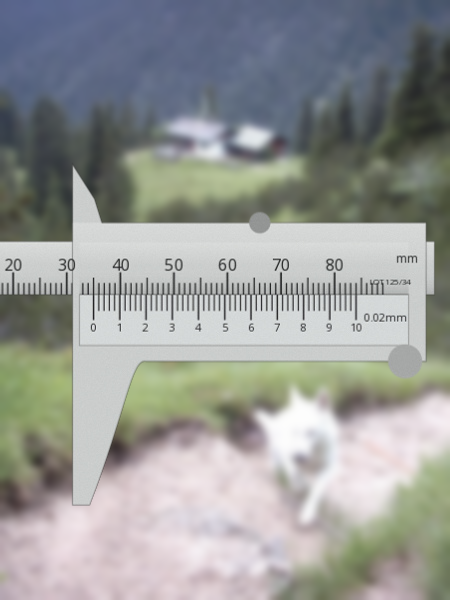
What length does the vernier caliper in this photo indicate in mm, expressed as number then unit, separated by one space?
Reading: 35.0 mm
